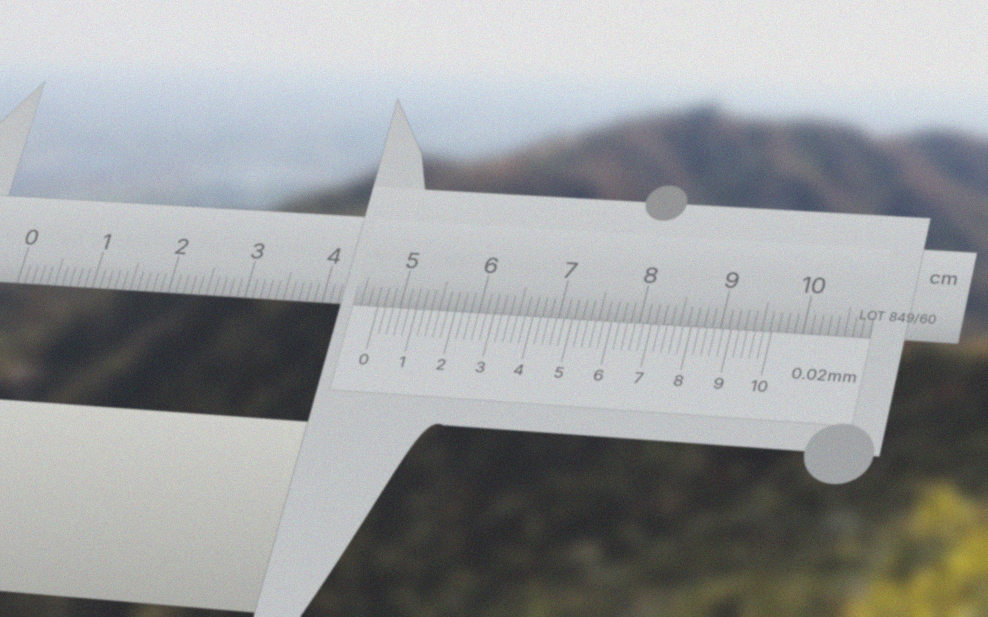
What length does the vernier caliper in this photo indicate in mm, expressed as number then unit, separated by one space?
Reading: 47.2 mm
